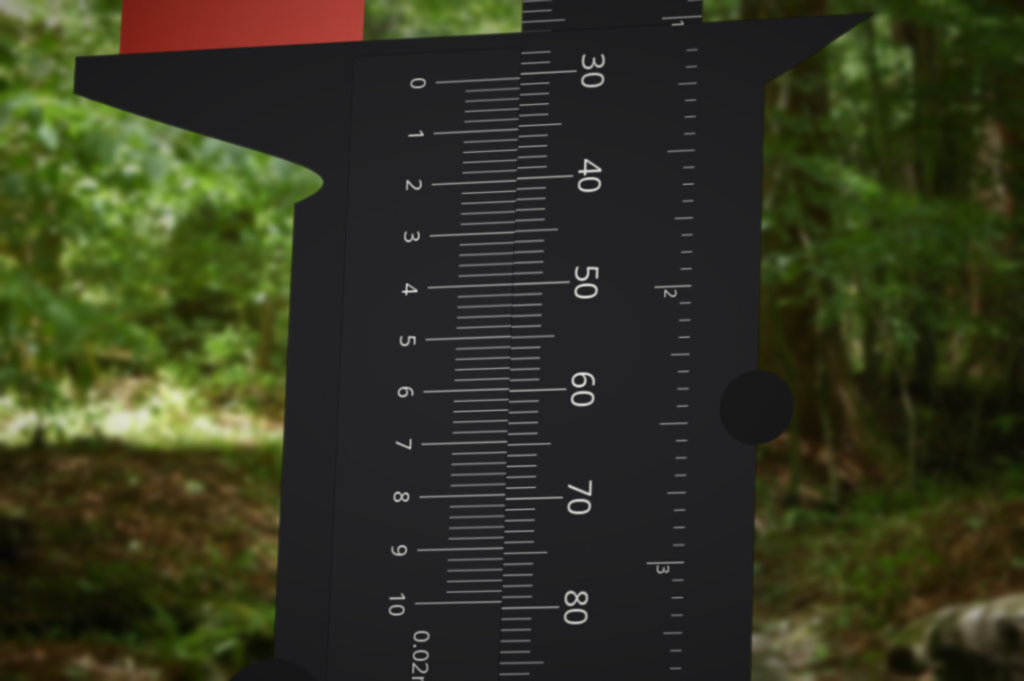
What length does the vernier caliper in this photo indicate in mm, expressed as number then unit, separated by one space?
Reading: 30.4 mm
